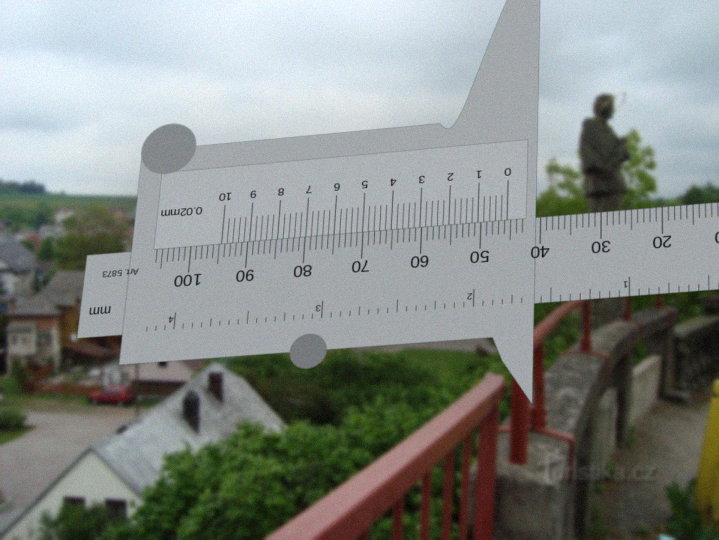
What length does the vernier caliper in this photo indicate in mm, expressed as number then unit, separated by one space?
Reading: 45.6 mm
